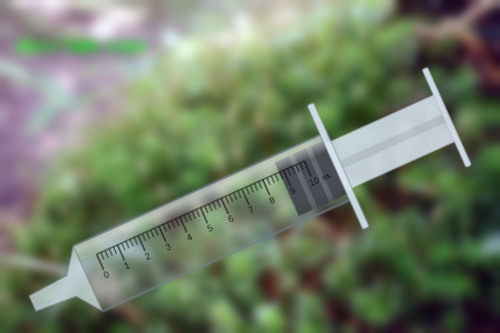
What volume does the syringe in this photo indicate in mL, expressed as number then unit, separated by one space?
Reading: 8.8 mL
